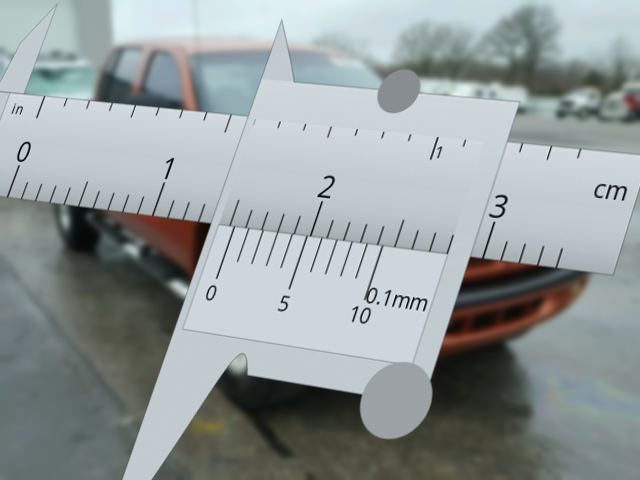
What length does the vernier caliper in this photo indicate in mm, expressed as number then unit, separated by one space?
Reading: 15.3 mm
